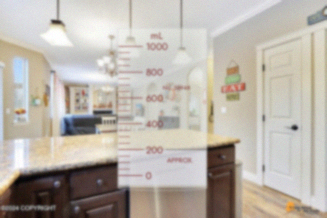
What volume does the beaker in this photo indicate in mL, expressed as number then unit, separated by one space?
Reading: 200 mL
